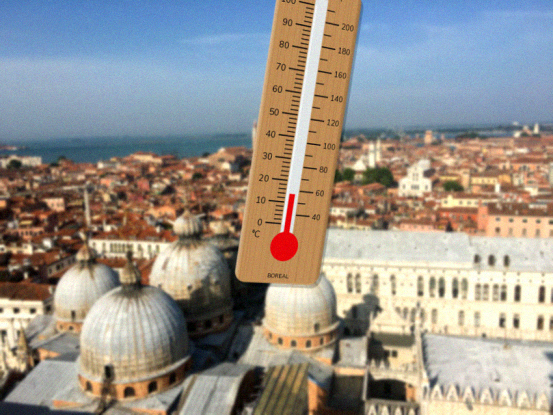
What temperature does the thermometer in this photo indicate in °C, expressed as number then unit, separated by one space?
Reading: 14 °C
